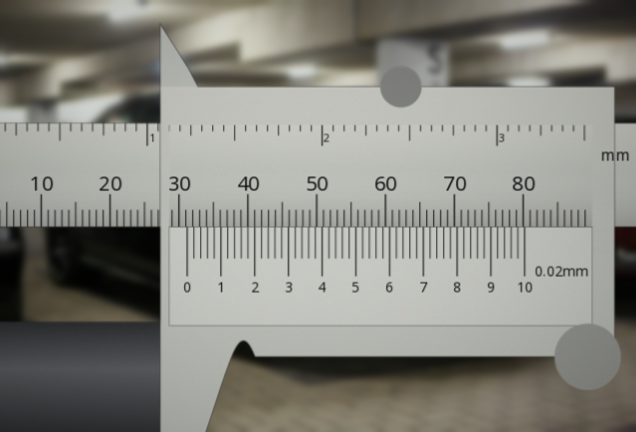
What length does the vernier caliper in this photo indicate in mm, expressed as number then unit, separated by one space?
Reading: 31.2 mm
